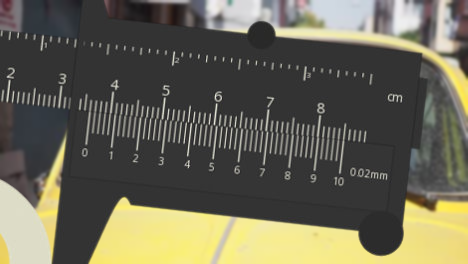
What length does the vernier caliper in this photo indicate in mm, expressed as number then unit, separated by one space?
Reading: 36.0 mm
